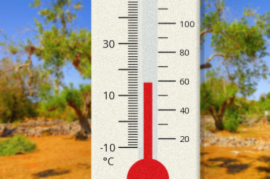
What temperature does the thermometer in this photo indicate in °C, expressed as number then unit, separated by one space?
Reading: 15 °C
